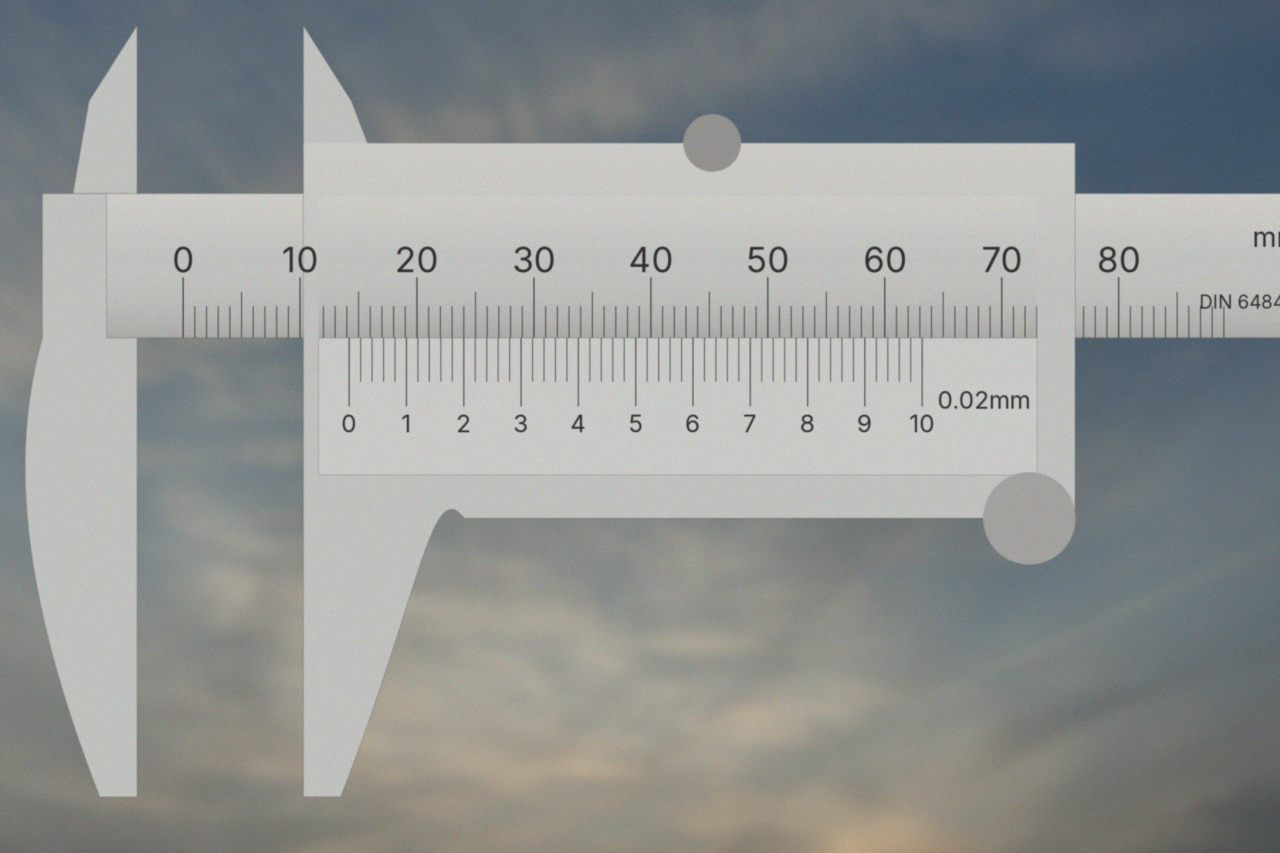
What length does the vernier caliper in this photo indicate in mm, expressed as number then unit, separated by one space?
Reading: 14.2 mm
